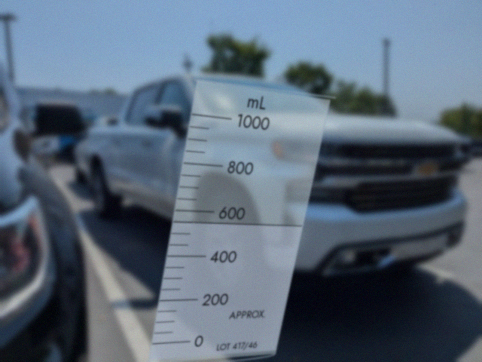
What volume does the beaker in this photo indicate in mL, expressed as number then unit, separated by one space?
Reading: 550 mL
